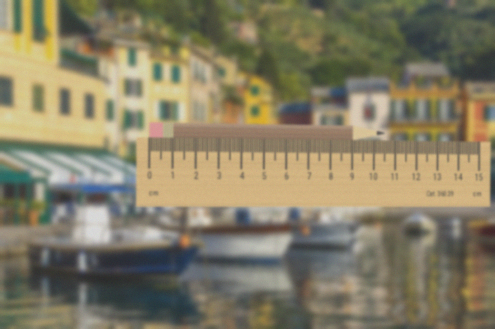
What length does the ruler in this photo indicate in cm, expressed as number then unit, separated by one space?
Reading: 10.5 cm
